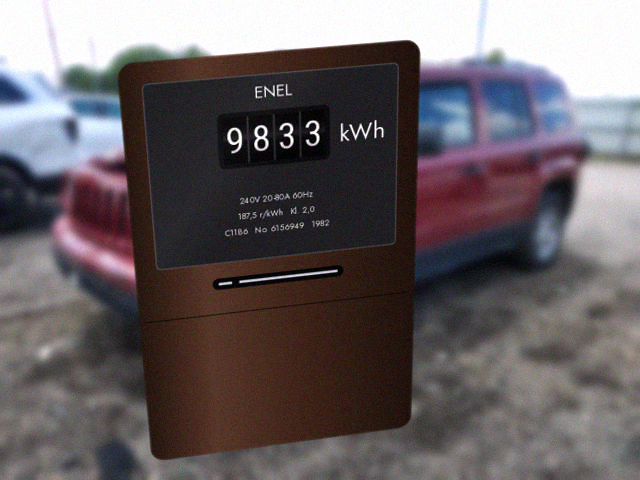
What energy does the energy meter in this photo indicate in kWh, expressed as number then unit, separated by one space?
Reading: 9833 kWh
